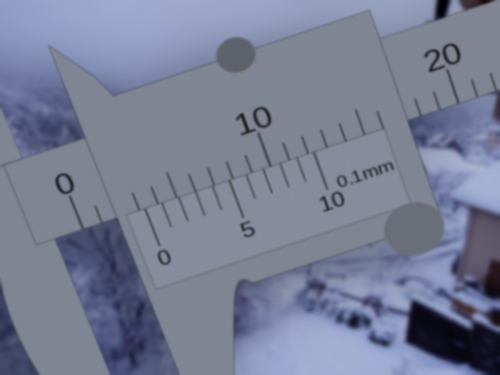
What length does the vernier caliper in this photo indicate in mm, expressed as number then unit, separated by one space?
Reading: 3.3 mm
